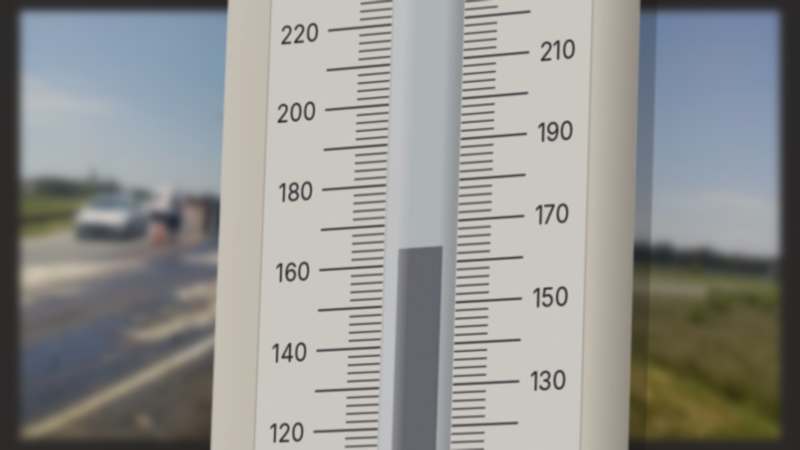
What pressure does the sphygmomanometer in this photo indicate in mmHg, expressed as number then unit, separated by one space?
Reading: 164 mmHg
